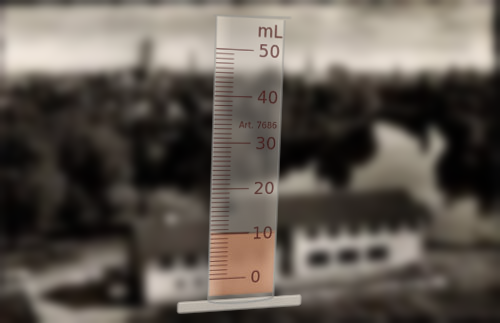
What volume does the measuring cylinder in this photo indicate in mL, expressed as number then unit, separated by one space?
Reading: 10 mL
